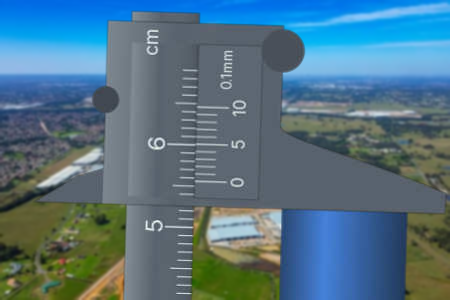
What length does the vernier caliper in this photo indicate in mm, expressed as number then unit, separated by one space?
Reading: 55.6 mm
